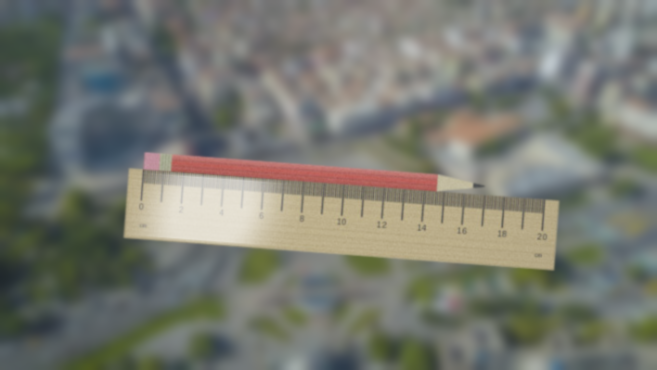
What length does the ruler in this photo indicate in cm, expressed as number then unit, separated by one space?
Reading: 17 cm
